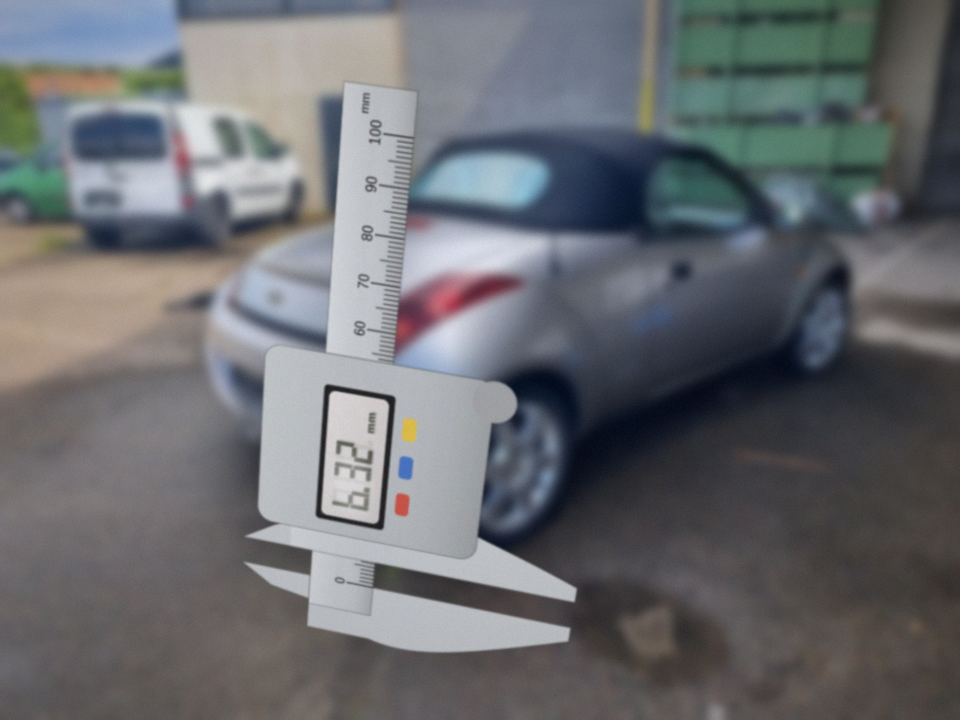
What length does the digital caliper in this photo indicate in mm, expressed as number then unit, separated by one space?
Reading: 6.32 mm
